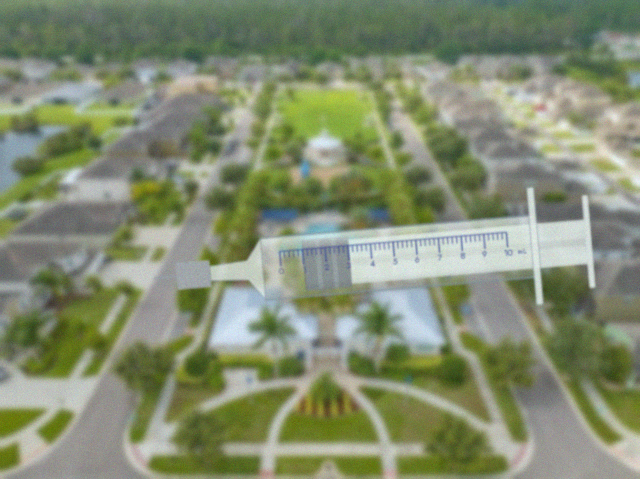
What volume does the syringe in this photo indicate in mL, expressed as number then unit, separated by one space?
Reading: 1 mL
